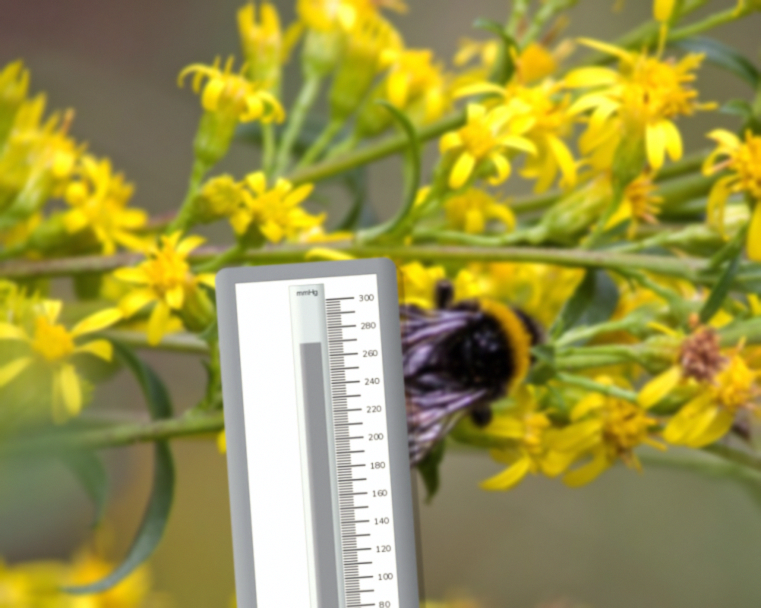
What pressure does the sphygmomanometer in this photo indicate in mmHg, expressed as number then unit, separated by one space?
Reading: 270 mmHg
